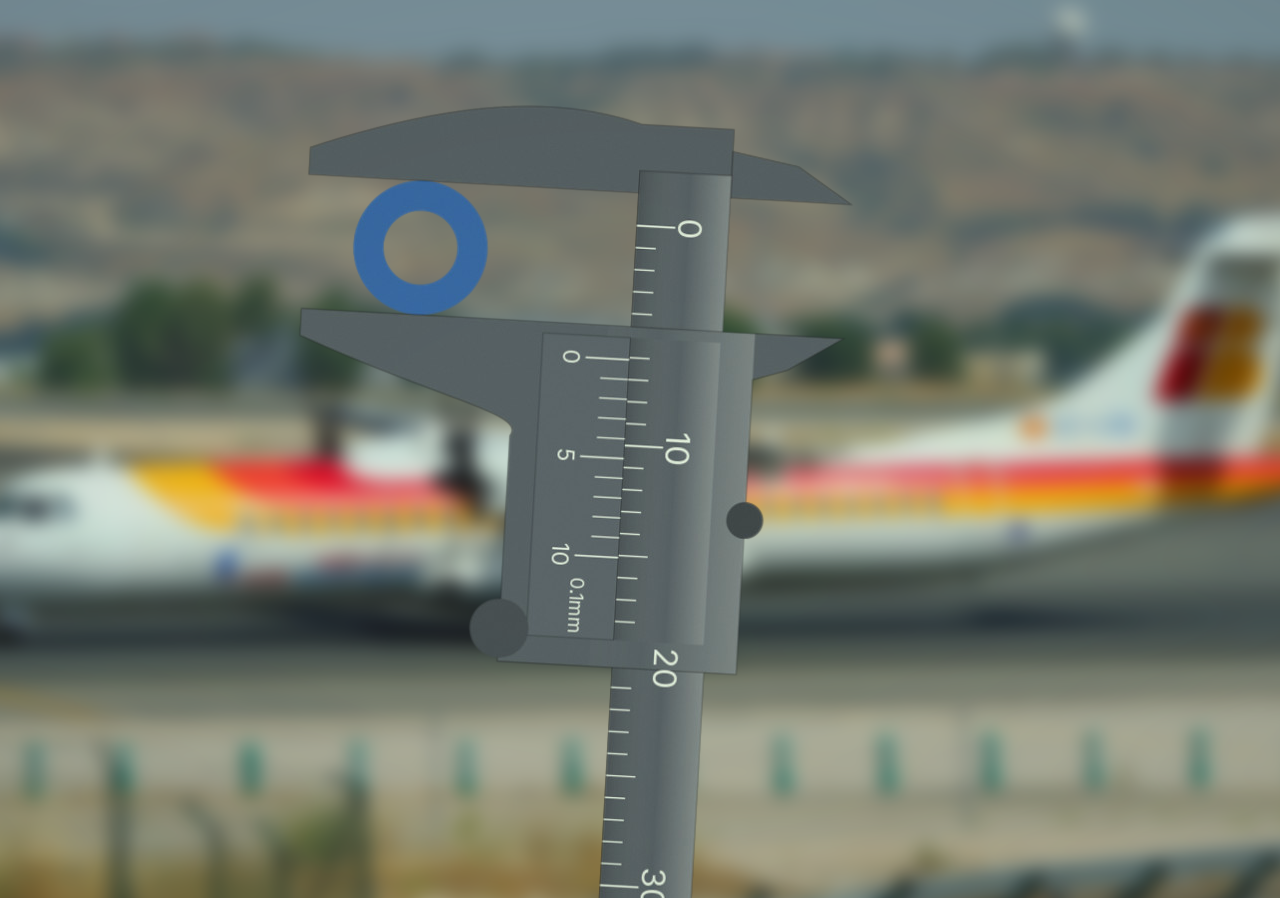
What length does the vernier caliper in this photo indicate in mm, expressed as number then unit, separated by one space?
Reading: 6.1 mm
